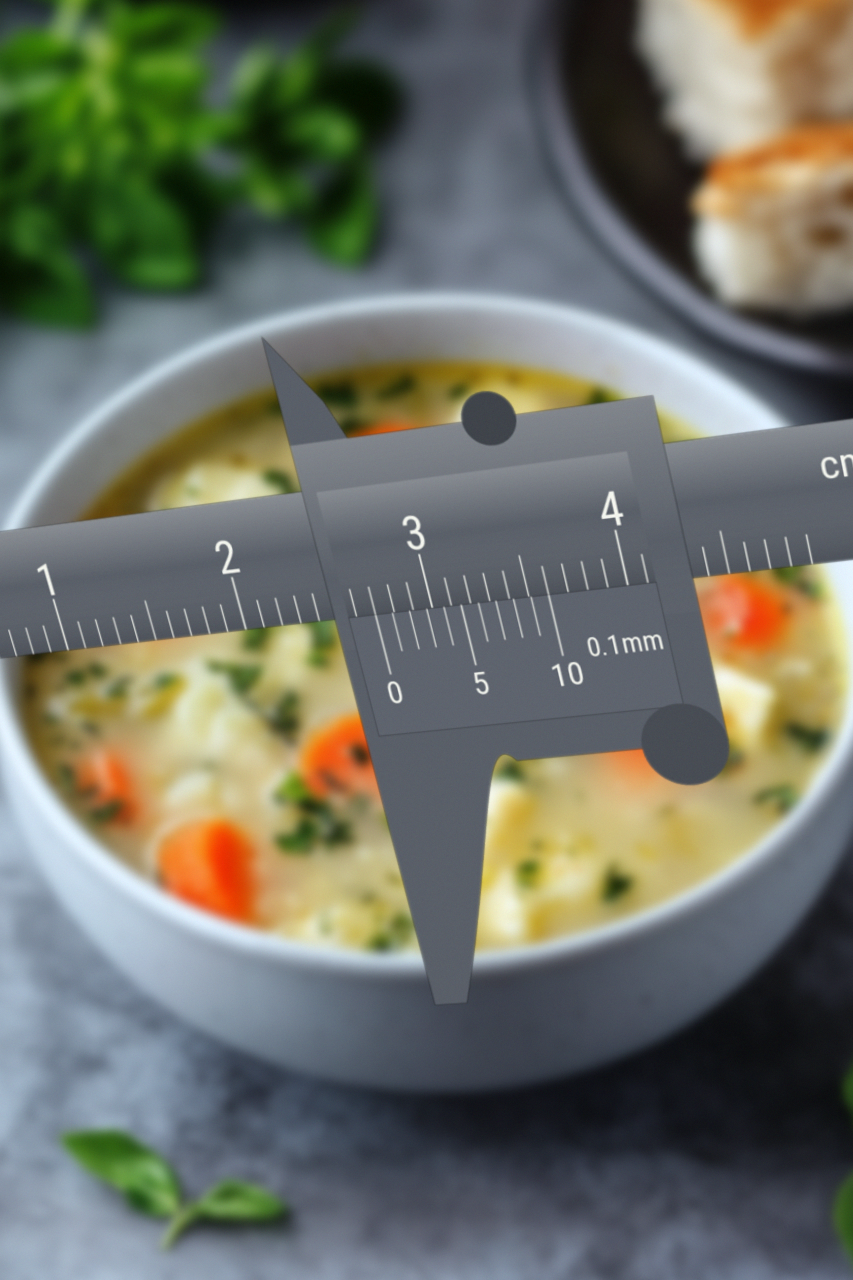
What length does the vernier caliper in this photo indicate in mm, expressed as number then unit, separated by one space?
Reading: 27.0 mm
